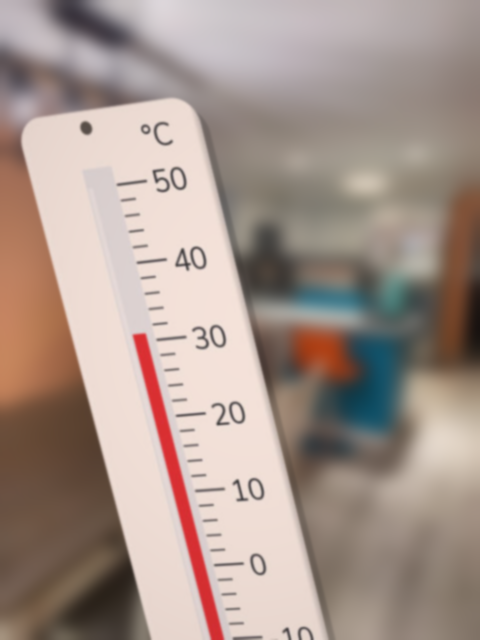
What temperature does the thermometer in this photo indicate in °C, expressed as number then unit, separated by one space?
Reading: 31 °C
